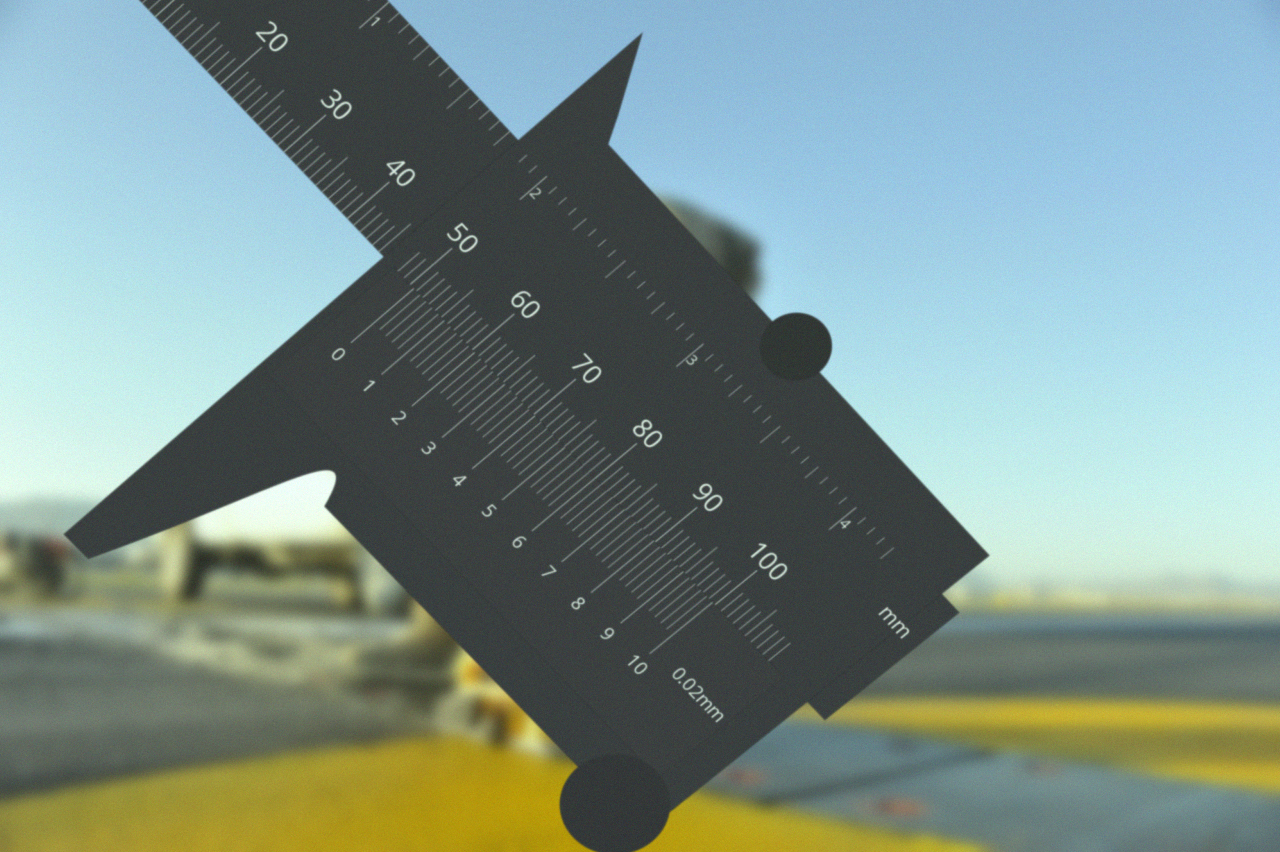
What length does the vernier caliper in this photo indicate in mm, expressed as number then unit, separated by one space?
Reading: 50.6 mm
